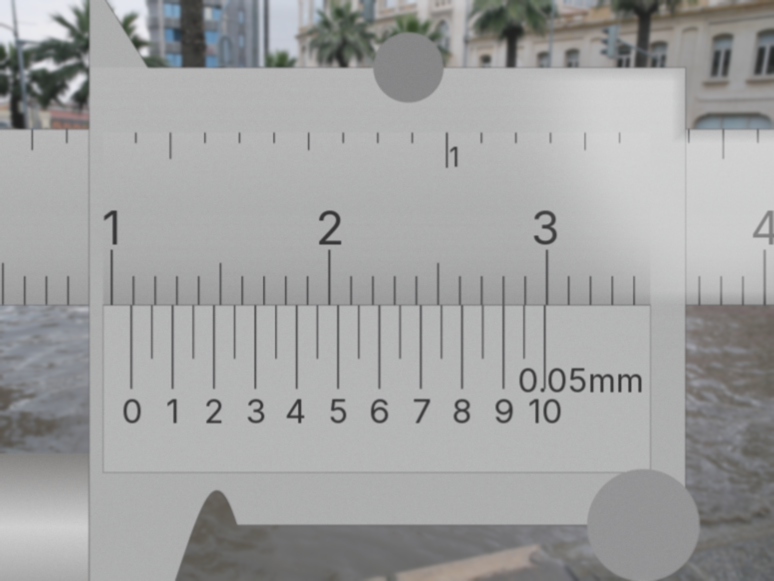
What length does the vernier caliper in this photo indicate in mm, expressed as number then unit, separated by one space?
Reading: 10.9 mm
